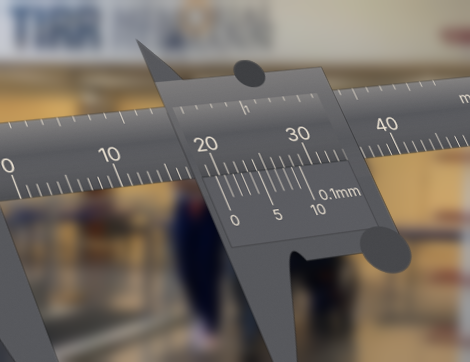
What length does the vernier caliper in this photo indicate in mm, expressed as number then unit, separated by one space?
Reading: 19.6 mm
